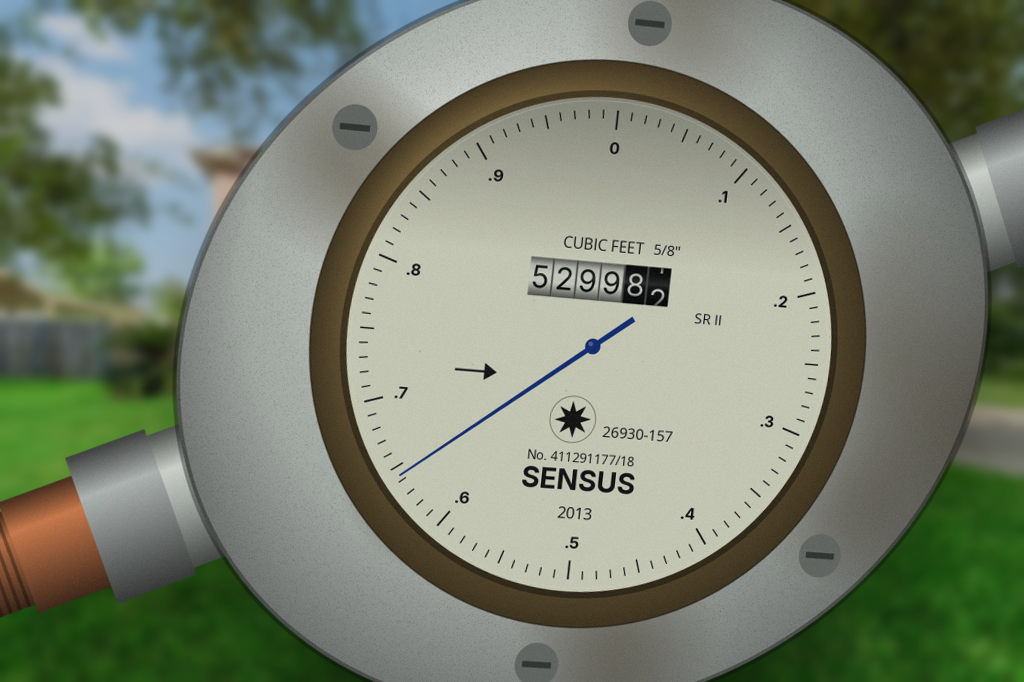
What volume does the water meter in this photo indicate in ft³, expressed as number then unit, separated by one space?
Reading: 529981.64 ft³
